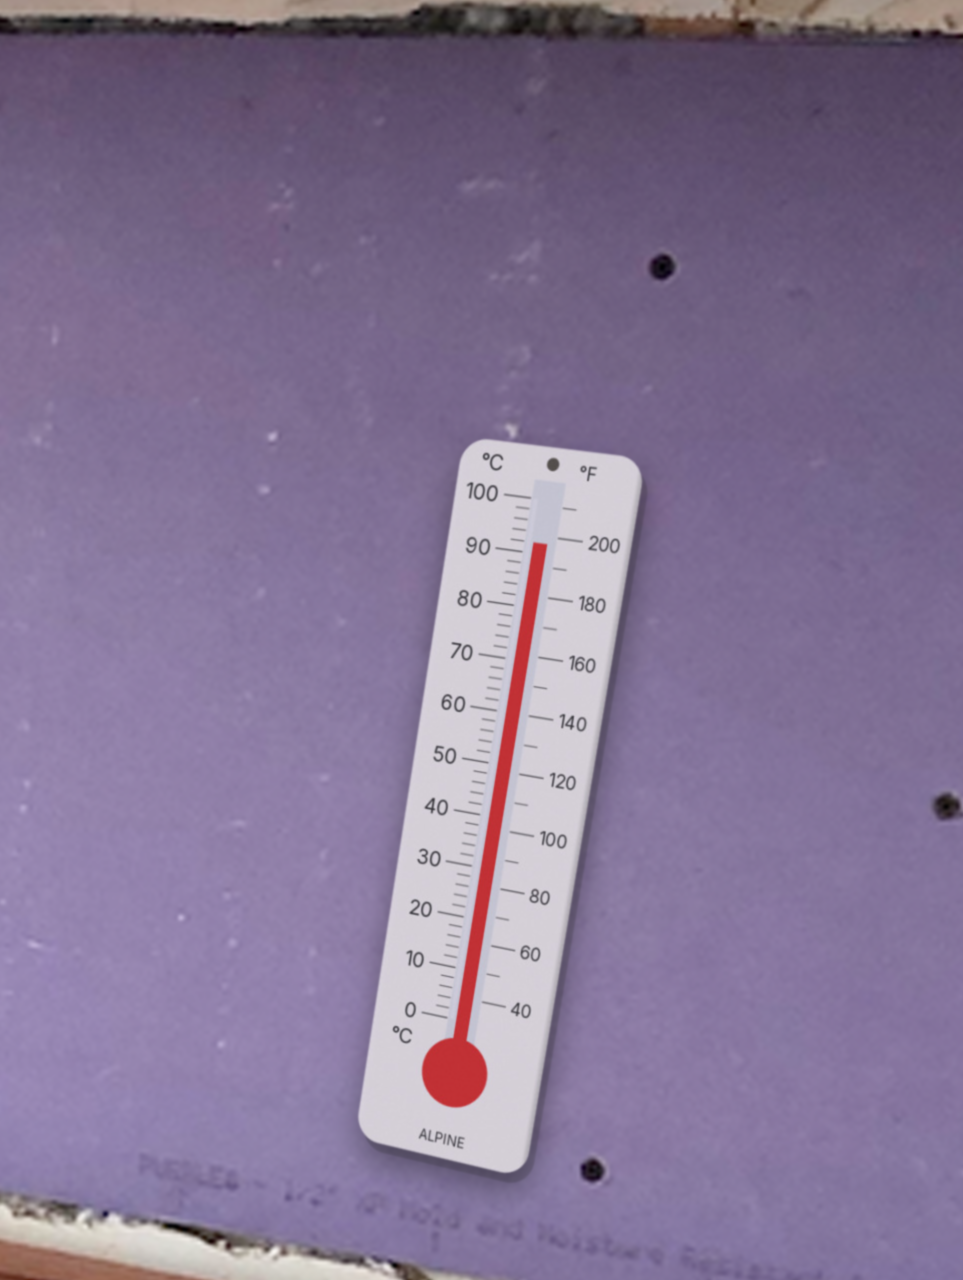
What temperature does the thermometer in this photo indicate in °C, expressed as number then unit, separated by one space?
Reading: 92 °C
